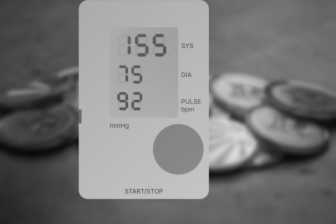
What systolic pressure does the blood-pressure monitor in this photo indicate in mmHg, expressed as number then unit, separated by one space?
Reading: 155 mmHg
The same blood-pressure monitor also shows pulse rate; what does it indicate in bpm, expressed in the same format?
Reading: 92 bpm
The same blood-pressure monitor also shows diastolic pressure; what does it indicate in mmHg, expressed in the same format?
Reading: 75 mmHg
